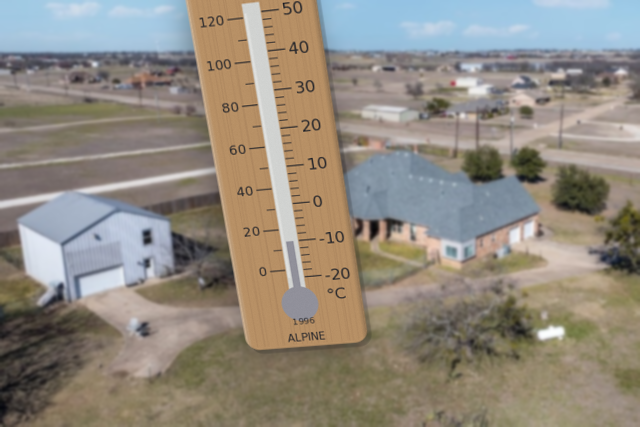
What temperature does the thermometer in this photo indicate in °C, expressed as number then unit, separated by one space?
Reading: -10 °C
